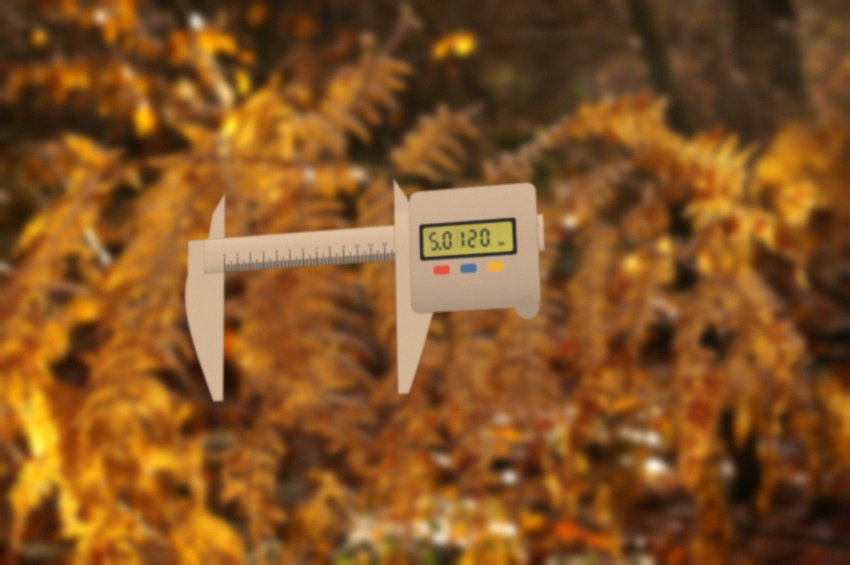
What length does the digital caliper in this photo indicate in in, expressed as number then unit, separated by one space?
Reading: 5.0120 in
